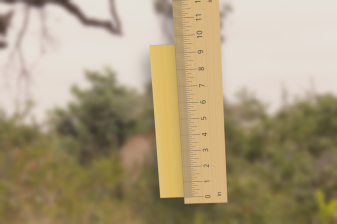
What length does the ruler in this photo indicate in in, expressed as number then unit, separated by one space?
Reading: 9.5 in
